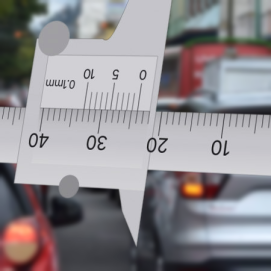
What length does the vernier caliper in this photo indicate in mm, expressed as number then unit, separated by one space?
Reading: 24.0 mm
